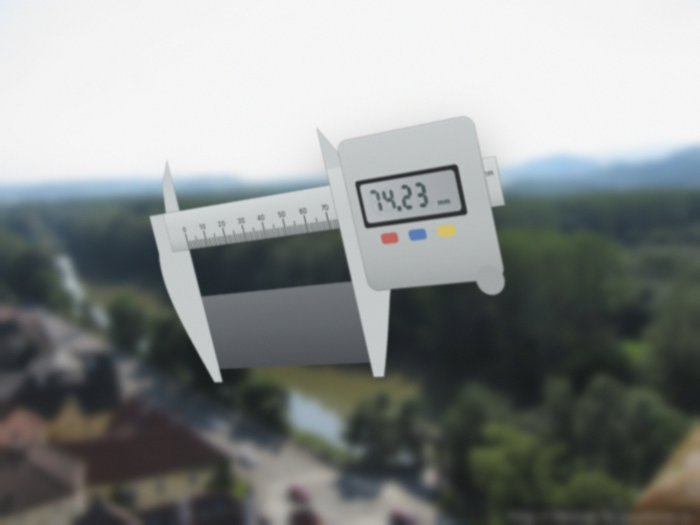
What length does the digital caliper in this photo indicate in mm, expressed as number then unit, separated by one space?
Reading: 74.23 mm
